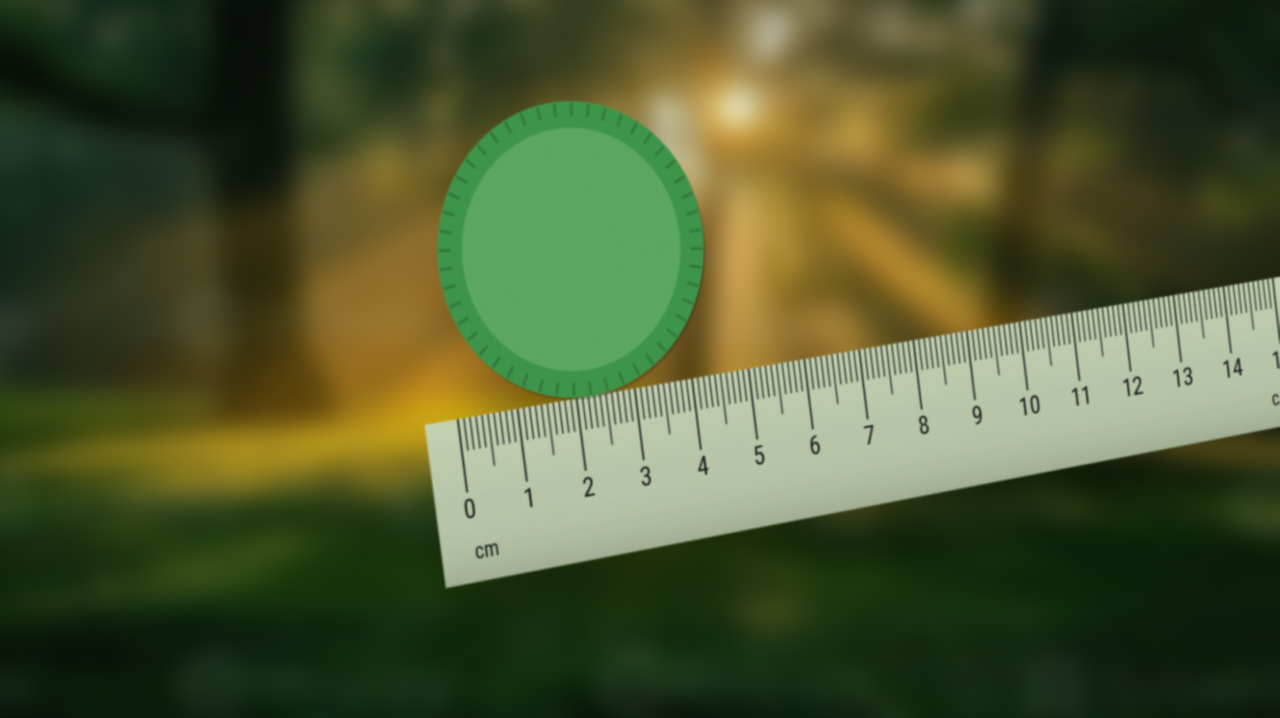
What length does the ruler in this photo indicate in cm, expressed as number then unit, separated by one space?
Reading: 4.5 cm
